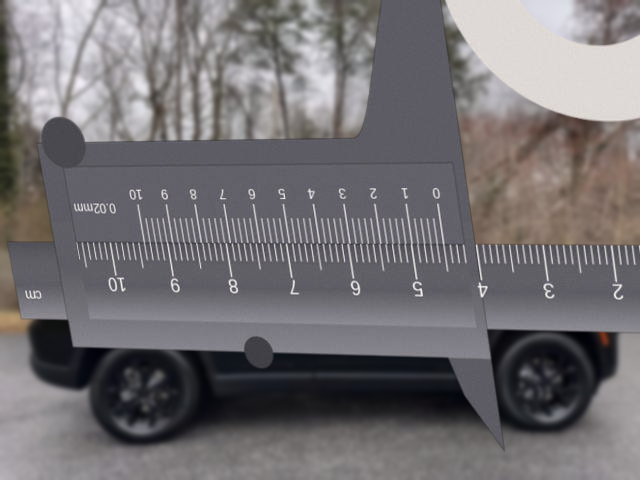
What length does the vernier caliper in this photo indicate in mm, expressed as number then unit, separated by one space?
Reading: 45.0 mm
